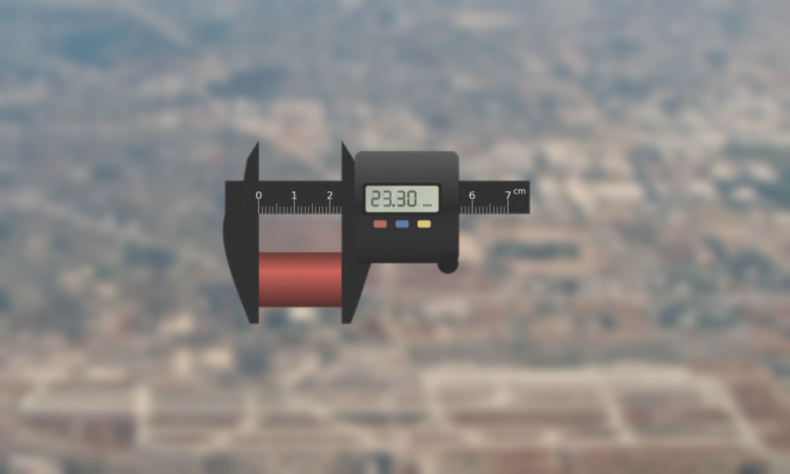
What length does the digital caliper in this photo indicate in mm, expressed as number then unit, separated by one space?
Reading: 23.30 mm
